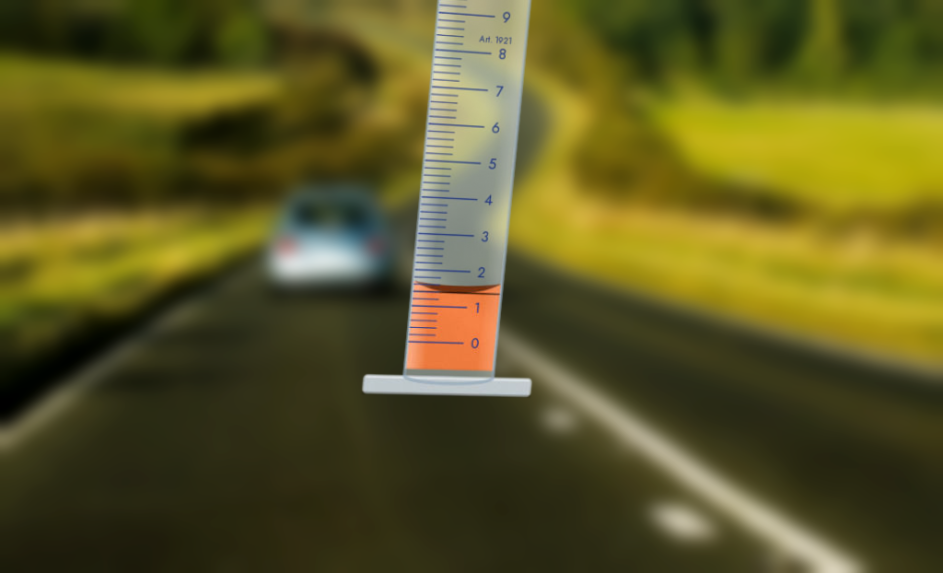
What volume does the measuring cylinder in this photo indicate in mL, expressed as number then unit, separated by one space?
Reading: 1.4 mL
